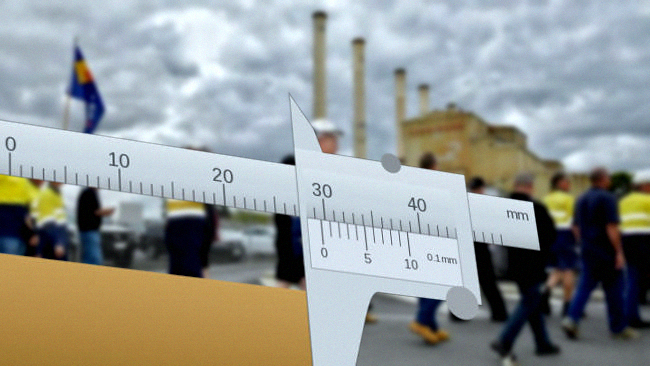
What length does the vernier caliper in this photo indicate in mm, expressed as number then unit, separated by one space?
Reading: 29.6 mm
